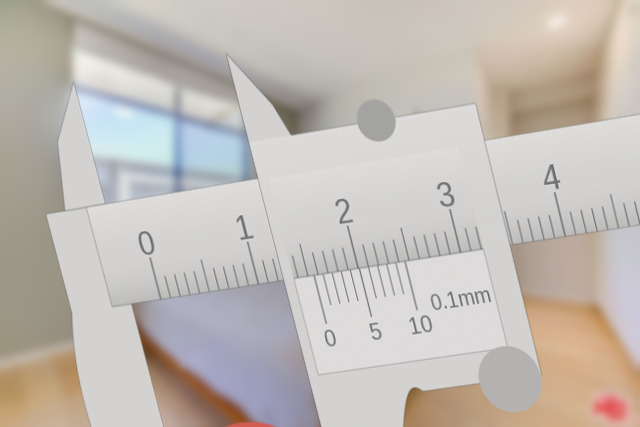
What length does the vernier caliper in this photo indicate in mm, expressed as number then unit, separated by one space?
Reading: 15.6 mm
